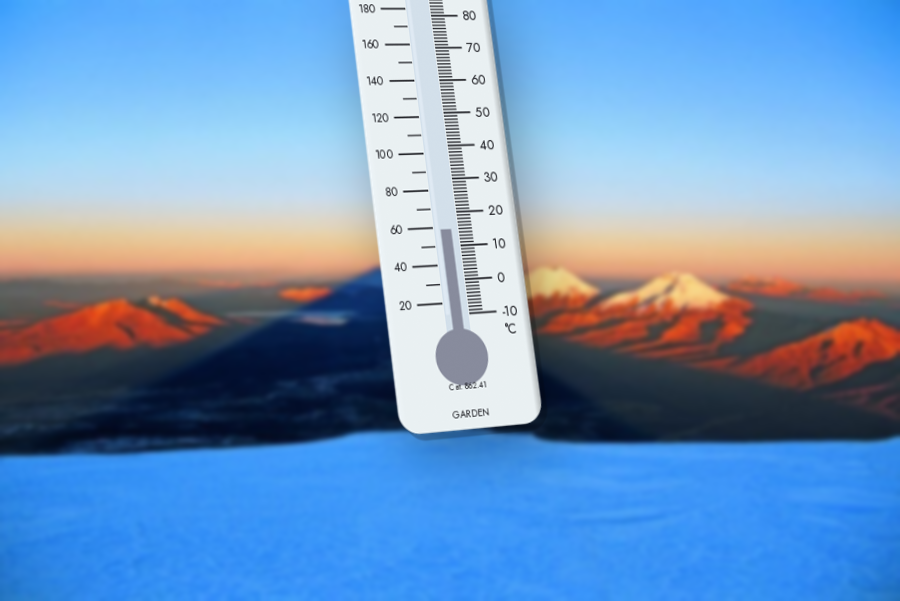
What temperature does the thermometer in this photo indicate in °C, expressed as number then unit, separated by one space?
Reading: 15 °C
